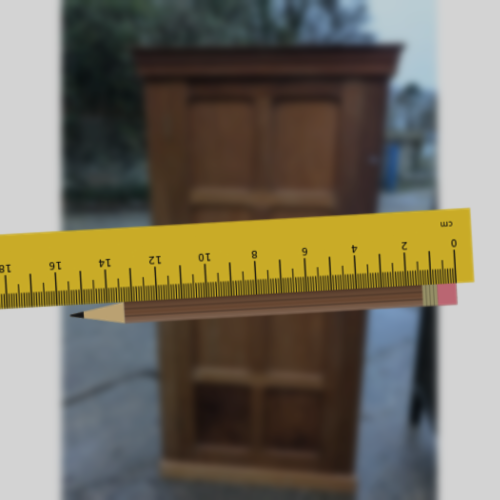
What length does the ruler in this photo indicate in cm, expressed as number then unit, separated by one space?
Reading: 15.5 cm
